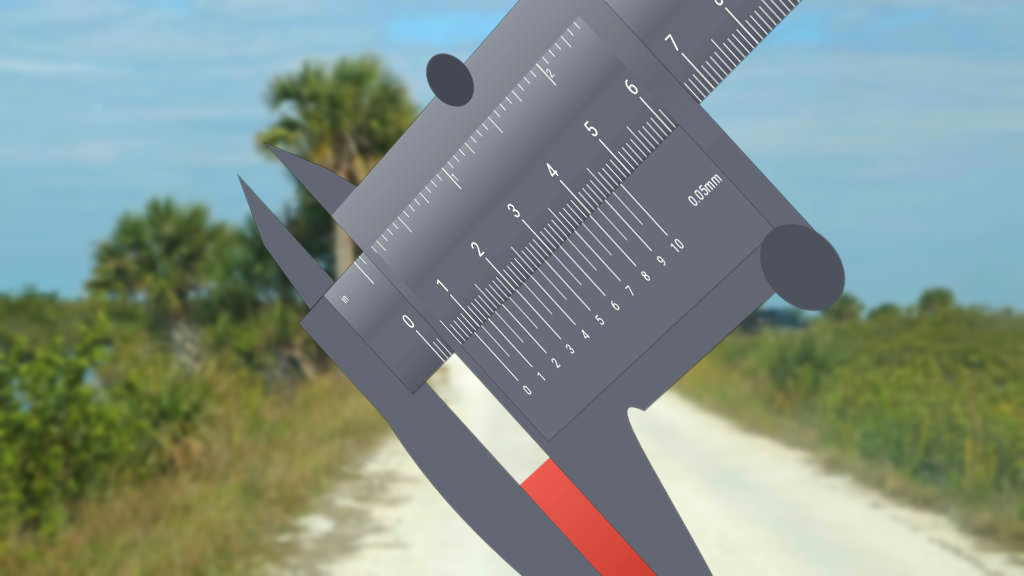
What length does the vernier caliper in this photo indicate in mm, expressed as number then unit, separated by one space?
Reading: 8.5 mm
